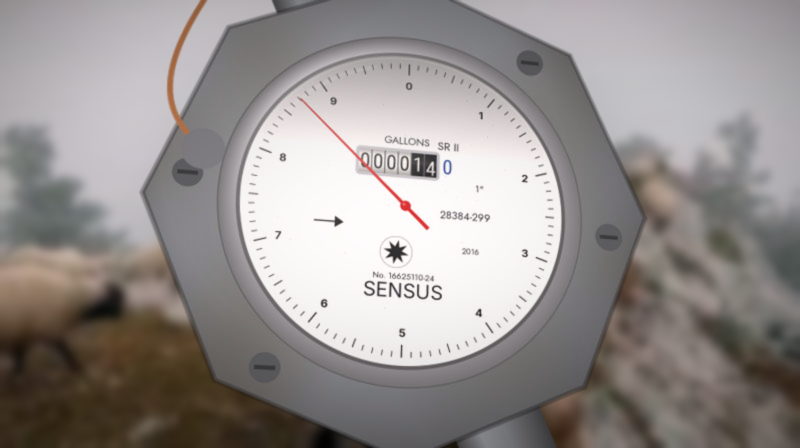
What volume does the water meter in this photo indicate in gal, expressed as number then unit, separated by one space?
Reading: 138.7 gal
